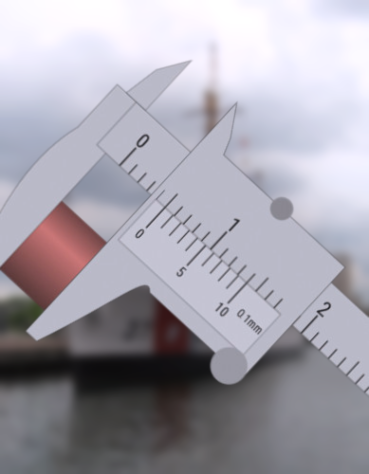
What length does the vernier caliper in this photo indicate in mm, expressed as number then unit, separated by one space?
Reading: 5.0 mm
